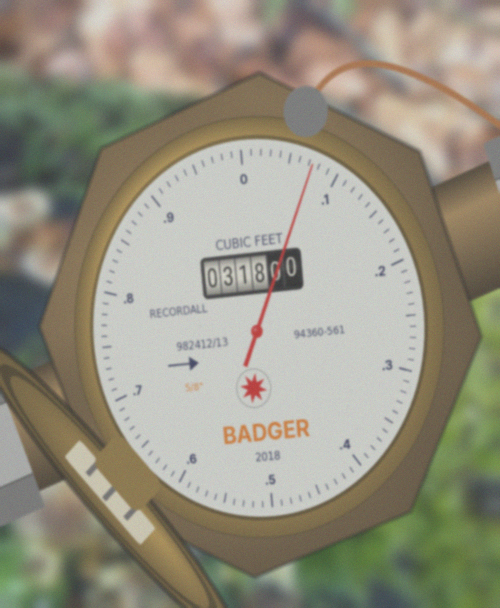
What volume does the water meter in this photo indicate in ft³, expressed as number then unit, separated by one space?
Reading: 31800.07 ft³
